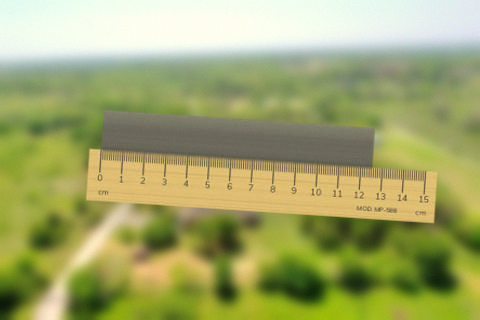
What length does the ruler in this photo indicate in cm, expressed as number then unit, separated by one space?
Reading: 12.5 cm
